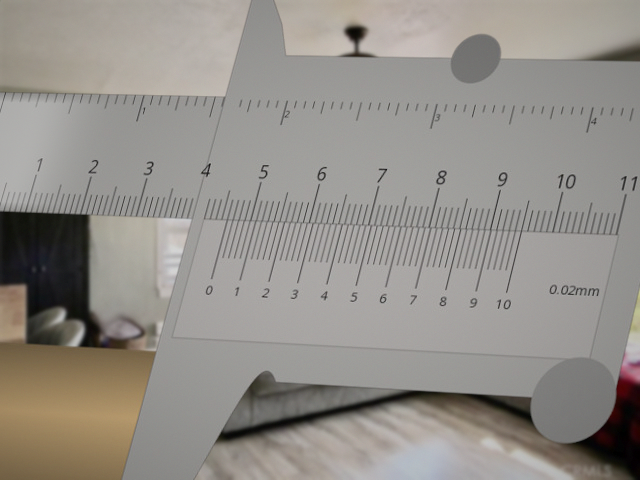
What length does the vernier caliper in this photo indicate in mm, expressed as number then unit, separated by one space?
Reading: 46.0 mm
